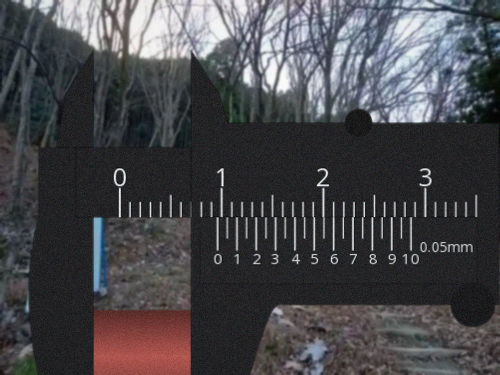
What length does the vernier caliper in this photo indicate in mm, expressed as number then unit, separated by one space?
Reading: 9.6 mm
